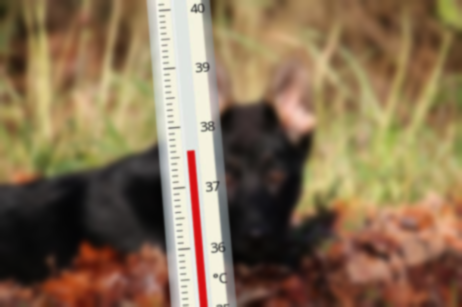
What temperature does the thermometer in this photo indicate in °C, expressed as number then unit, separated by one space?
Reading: 37.6 °C
